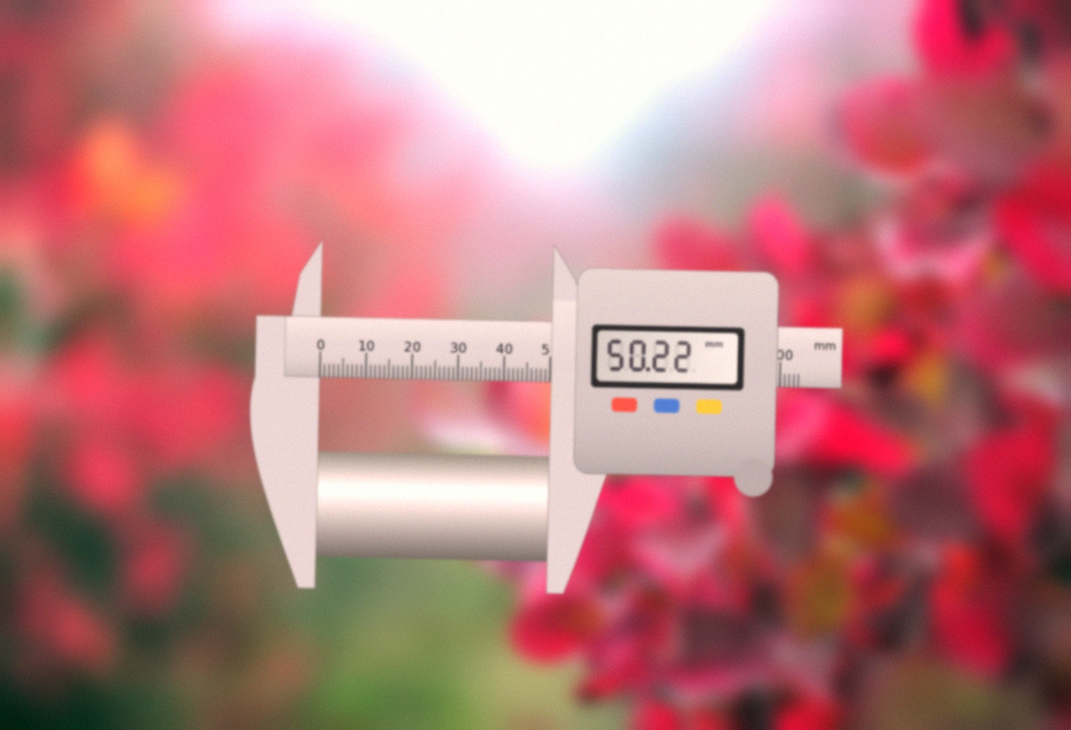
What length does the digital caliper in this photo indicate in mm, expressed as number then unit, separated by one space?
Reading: 50.22 mm
